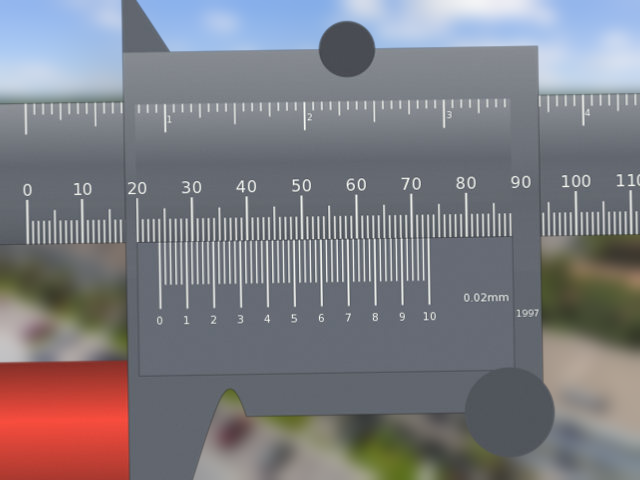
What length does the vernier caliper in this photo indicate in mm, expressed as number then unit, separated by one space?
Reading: 24.0 mm
